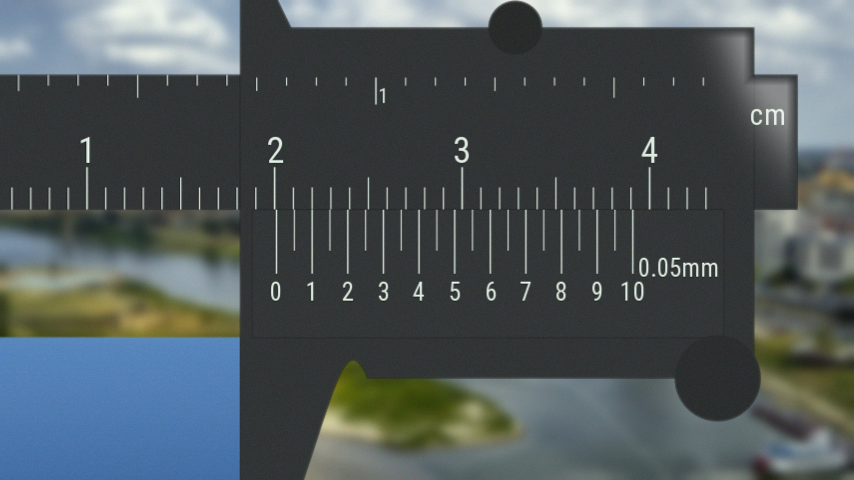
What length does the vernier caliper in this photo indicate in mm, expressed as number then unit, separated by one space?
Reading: 20.1 mm
